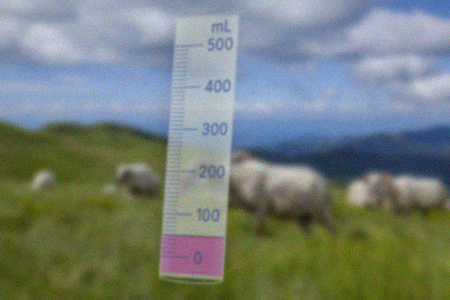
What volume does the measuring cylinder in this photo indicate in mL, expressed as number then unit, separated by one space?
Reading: 50 mL
